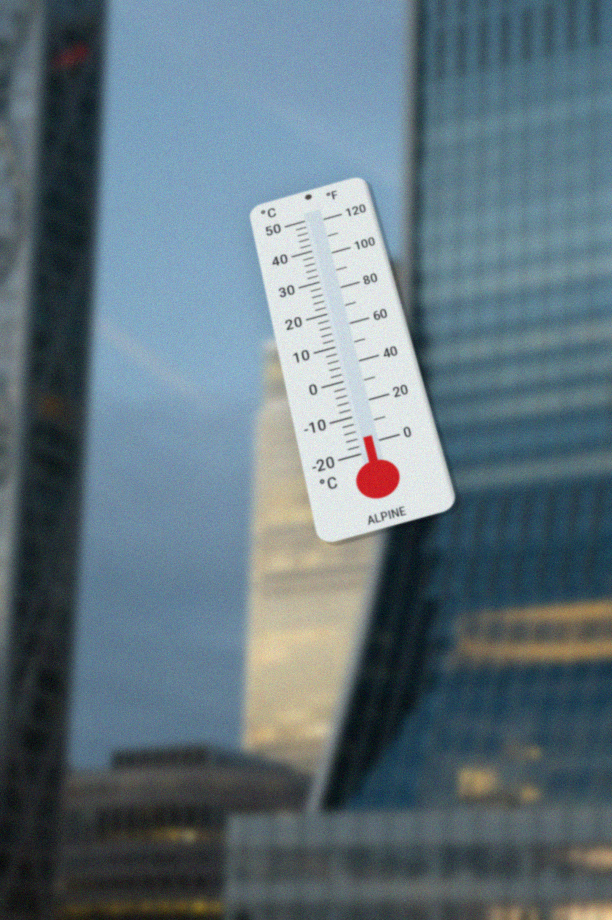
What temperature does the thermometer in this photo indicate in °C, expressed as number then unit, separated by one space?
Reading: -16 °C
